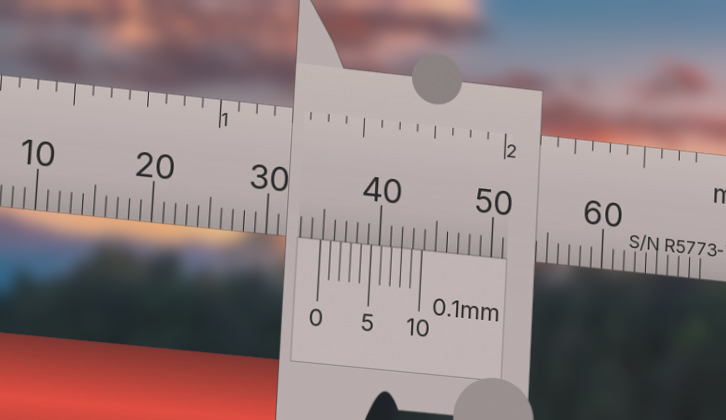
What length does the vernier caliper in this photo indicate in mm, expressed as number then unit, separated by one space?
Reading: 34.8 mm
